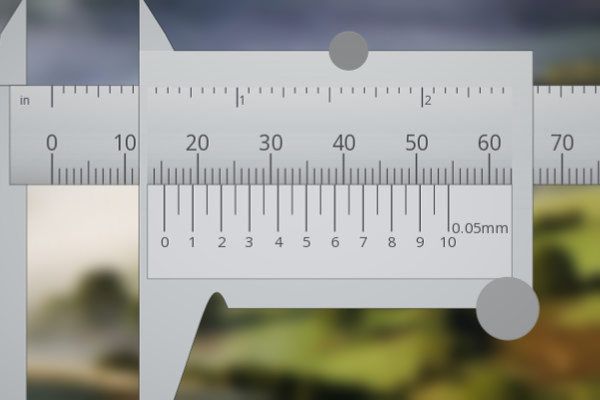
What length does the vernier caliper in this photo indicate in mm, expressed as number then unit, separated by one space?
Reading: 15.4 mm
